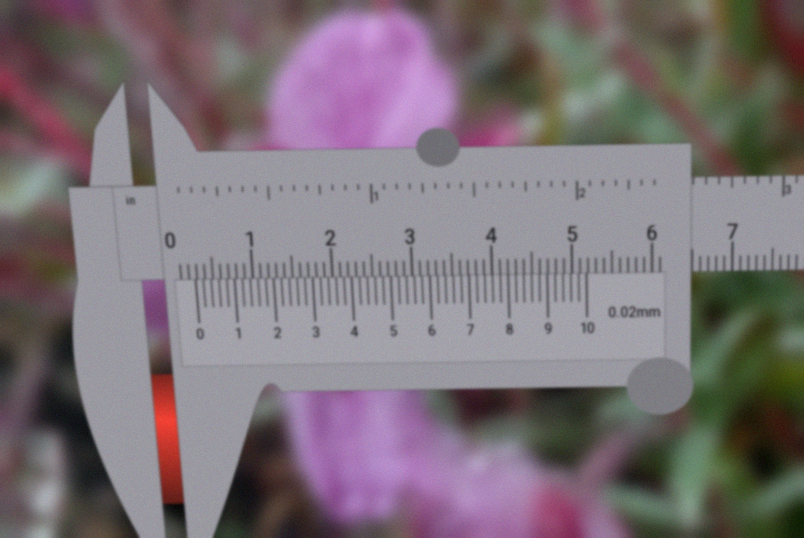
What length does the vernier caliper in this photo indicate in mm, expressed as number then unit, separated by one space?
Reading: 2.8 mm
